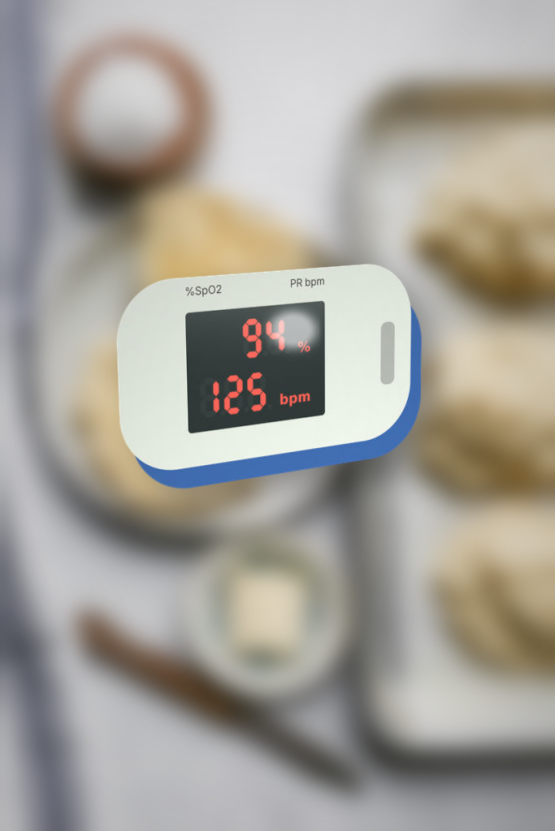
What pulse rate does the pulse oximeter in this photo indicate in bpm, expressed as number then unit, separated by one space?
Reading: 125 bpm
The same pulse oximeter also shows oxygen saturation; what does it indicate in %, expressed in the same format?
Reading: 94 %
